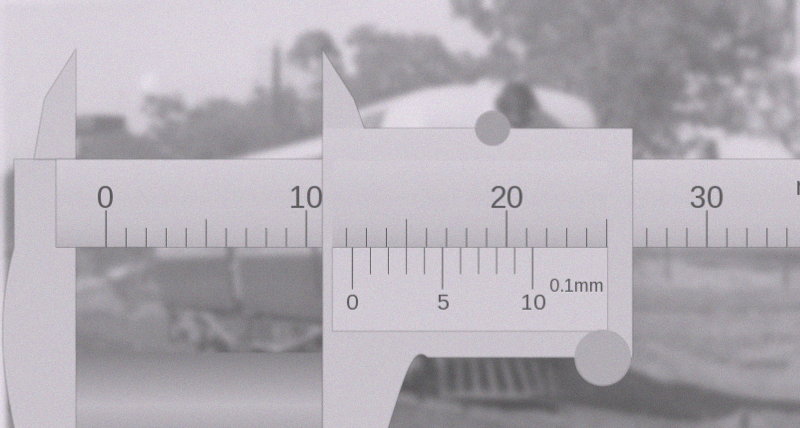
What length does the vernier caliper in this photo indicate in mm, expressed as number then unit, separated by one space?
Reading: 12.3 mm
